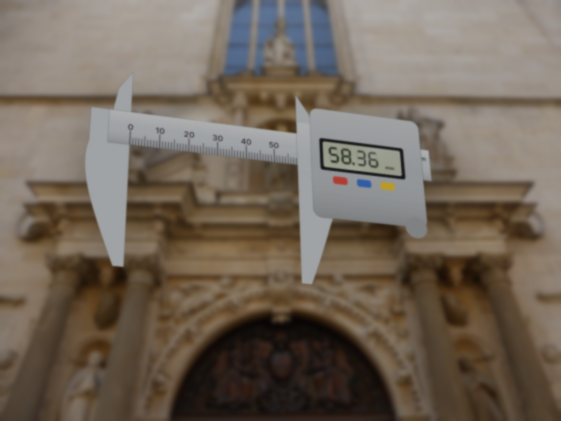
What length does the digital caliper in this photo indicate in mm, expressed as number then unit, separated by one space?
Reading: 58.36 mm
